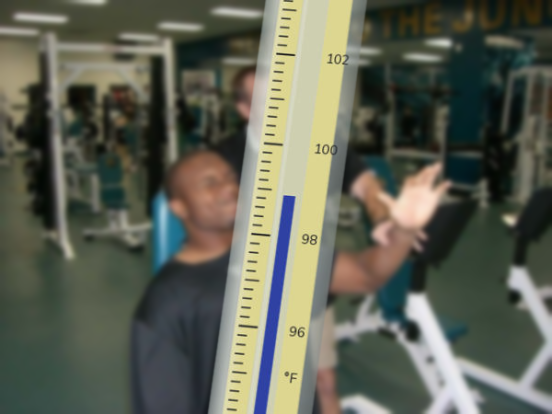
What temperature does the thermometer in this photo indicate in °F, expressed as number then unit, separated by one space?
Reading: 98.9 °F
